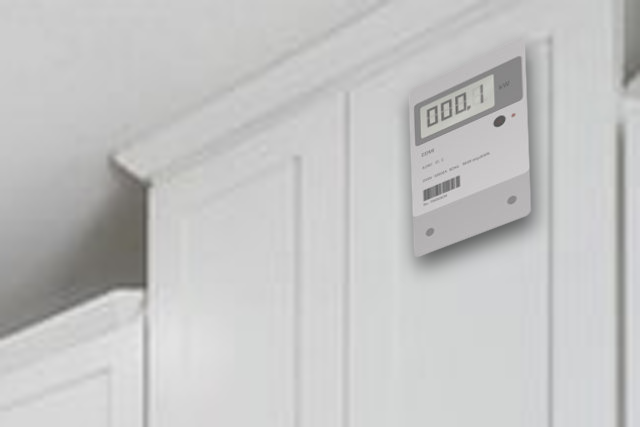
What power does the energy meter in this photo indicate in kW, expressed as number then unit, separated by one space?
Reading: 0.1 kW
